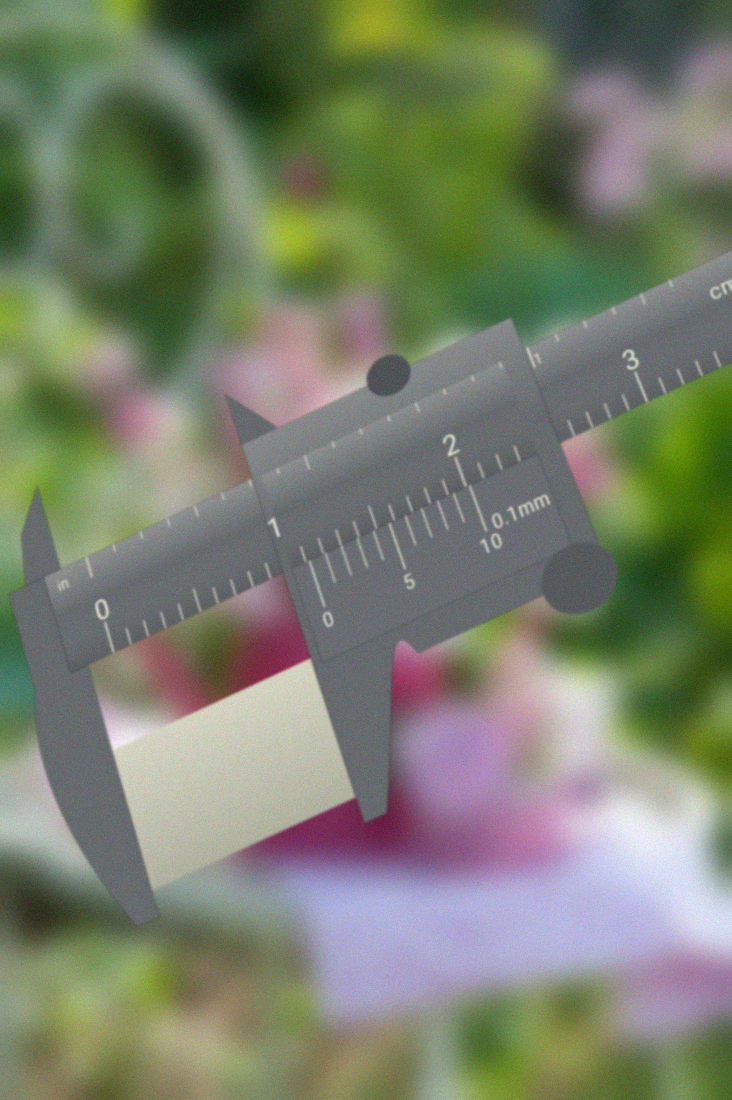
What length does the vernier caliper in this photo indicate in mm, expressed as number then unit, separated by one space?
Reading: 11.2 mm
